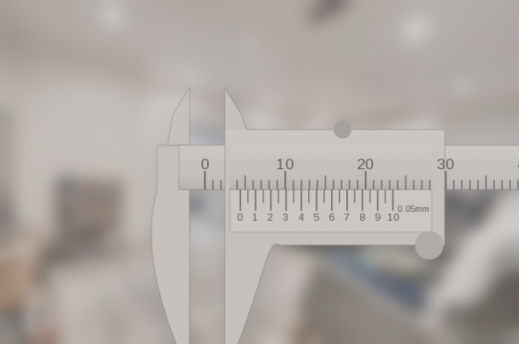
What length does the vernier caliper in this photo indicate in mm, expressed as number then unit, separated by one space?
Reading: 4.4 mm
